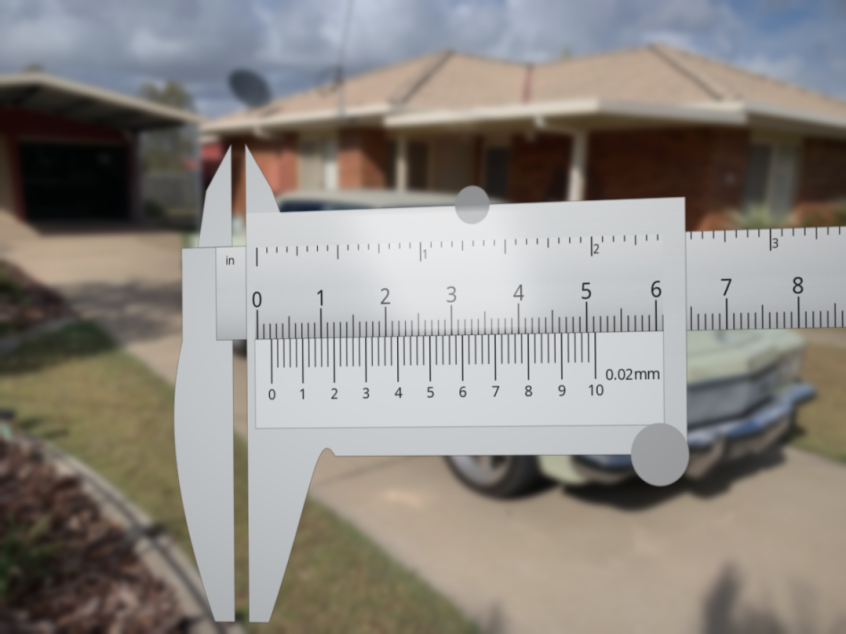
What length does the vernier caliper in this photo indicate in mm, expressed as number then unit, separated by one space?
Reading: 2.2 mm
